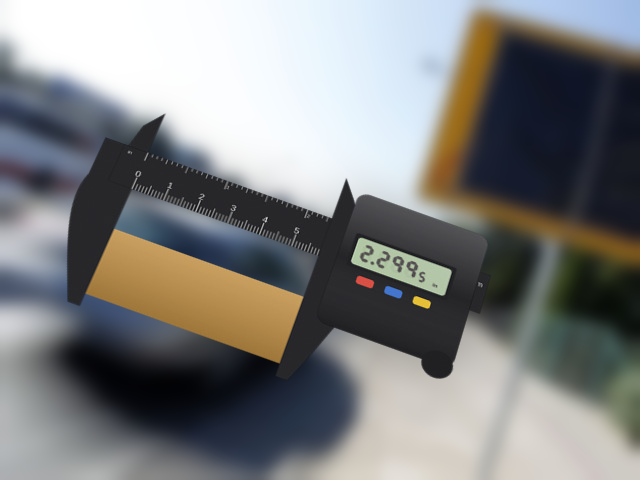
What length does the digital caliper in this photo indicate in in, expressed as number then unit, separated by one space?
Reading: 2.2995 in
